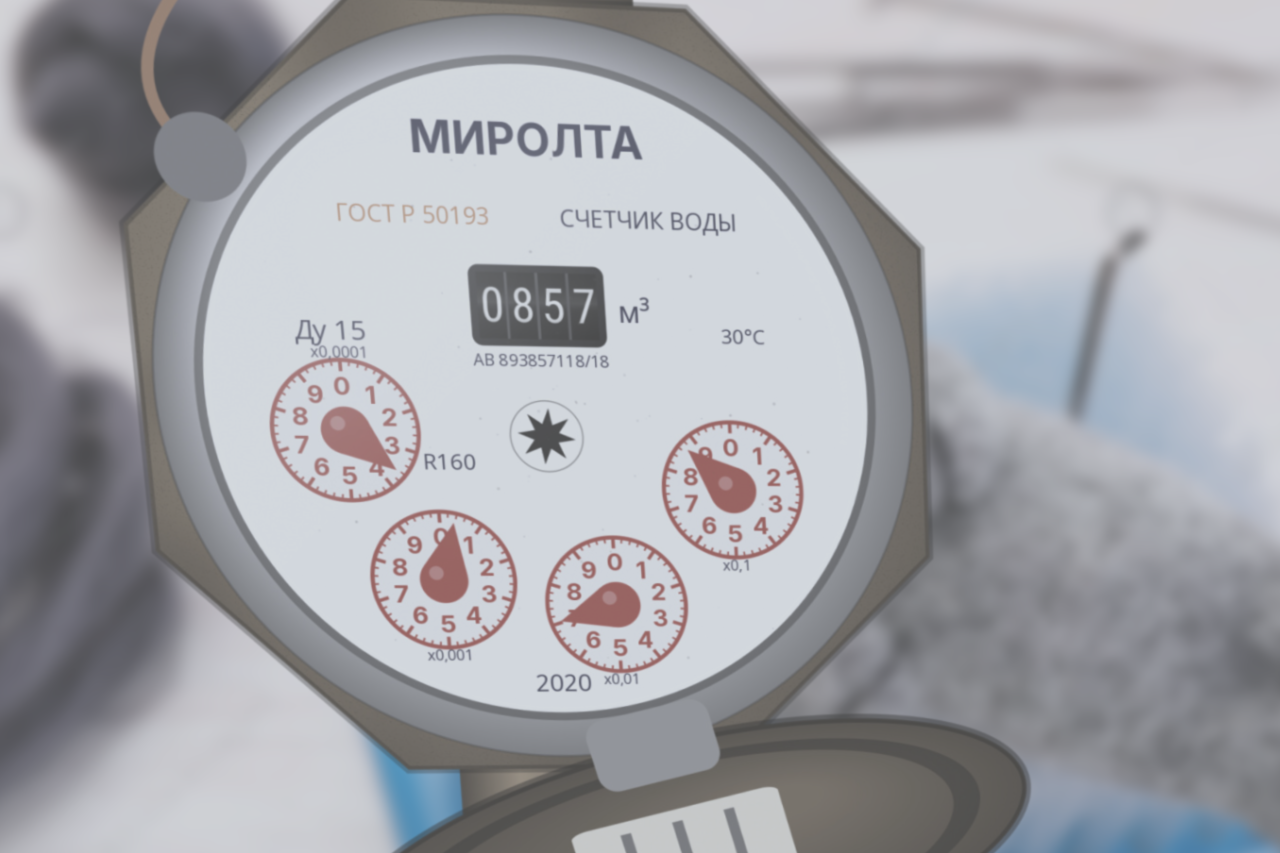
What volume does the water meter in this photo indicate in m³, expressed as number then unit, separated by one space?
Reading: 857.8703 m³
